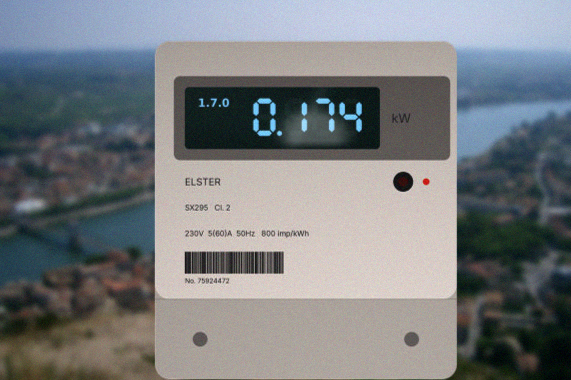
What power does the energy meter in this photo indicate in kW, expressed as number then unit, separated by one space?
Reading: 0.174 kW
